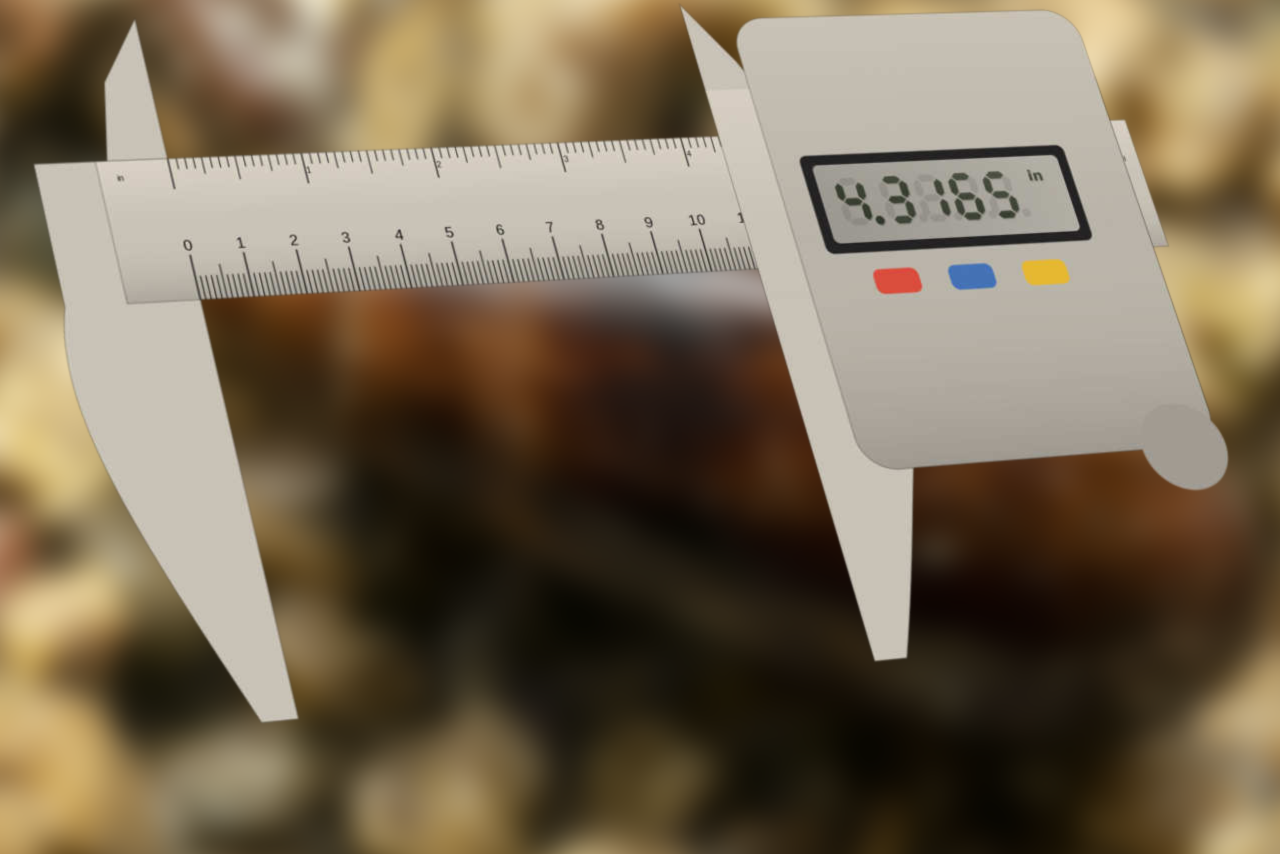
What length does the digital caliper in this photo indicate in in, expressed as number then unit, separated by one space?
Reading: 4.3165 in
